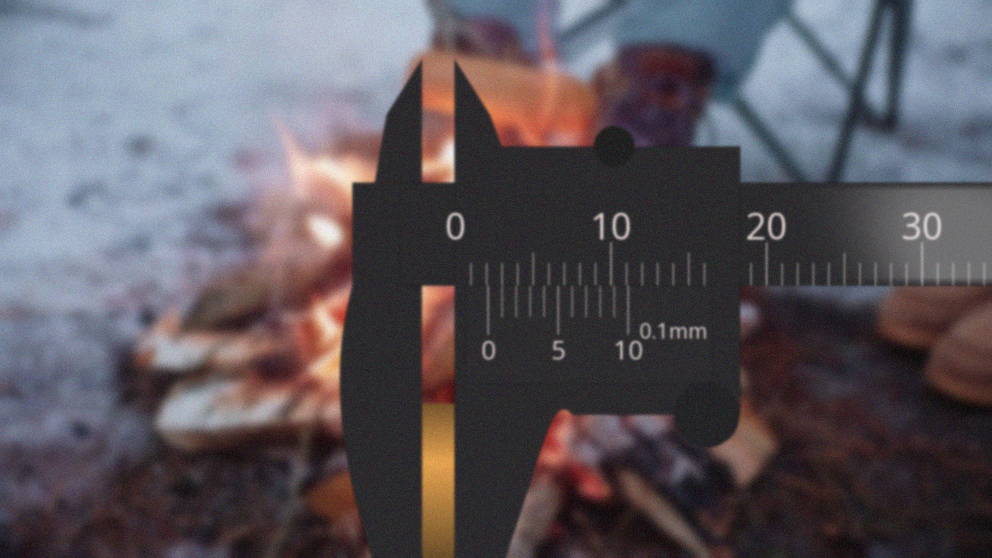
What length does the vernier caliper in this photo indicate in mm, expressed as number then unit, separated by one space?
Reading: 2.1 mm
